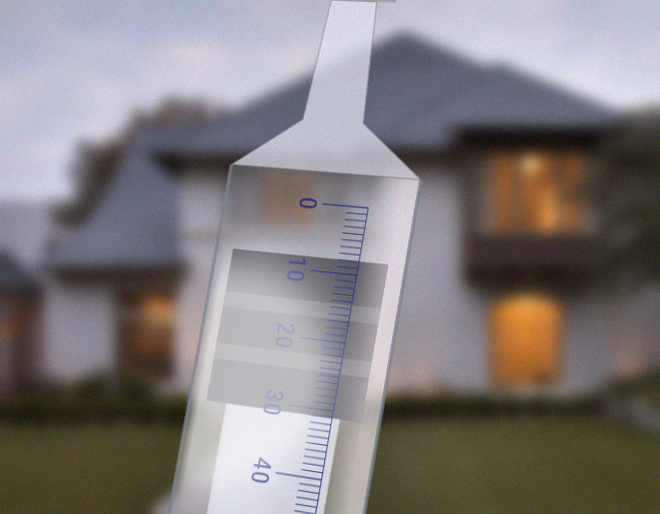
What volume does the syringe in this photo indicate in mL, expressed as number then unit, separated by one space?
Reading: 8 mL
